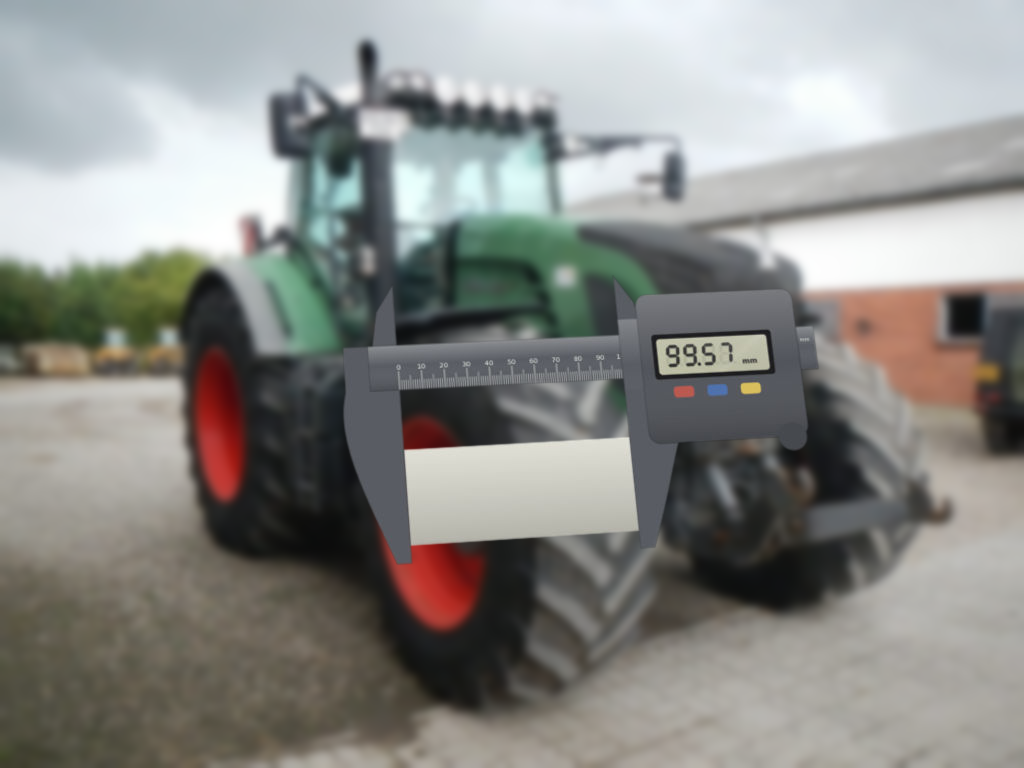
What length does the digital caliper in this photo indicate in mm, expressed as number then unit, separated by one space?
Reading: 99.57 mm
